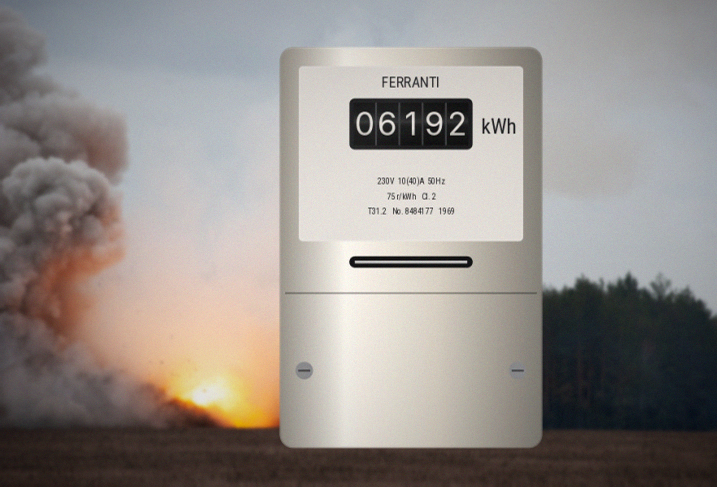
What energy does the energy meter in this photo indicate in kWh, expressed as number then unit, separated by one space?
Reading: 6192 kWh
